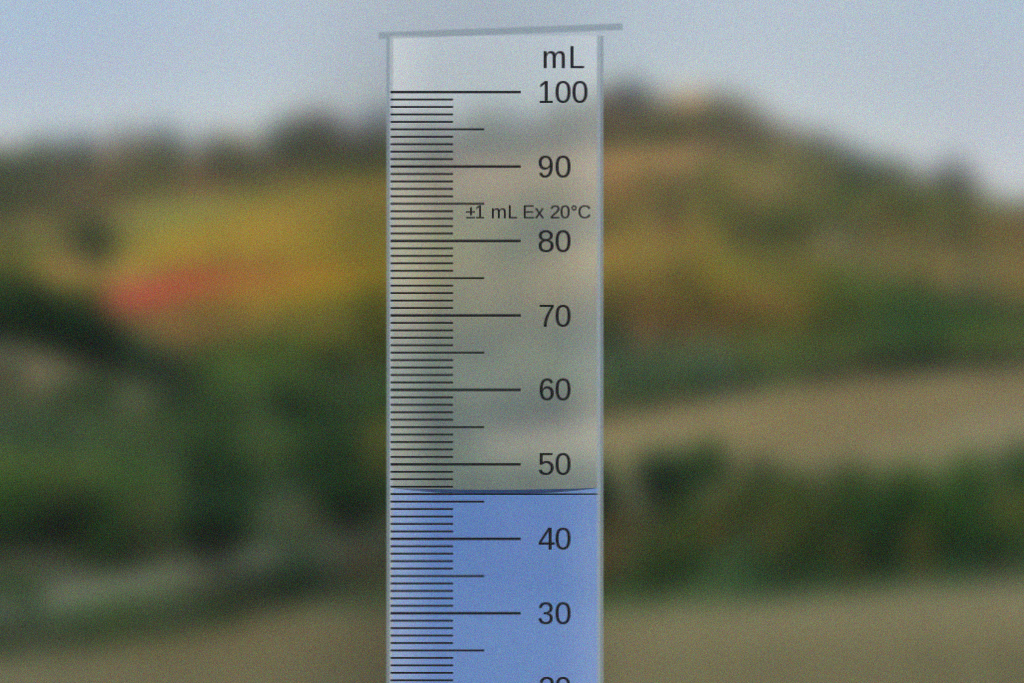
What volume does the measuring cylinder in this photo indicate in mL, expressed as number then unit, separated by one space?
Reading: 46 mL
